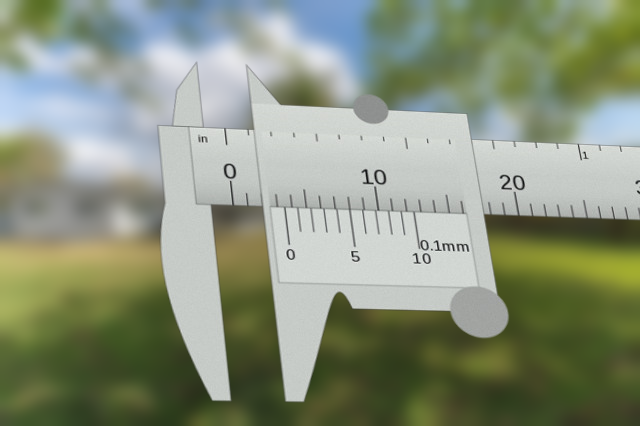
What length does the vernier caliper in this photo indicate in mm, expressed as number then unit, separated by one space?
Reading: 3.5 mm
